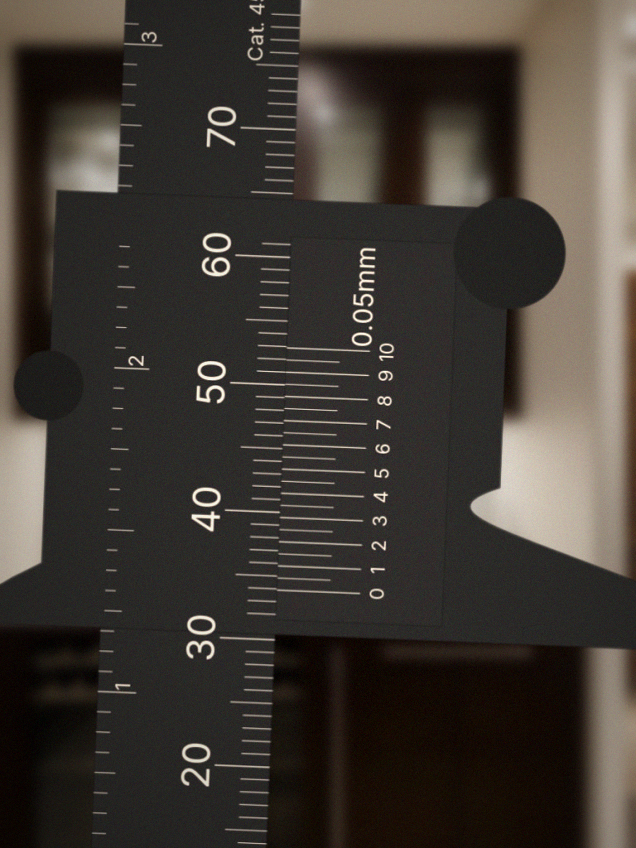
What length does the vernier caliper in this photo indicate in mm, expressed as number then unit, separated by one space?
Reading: 33.9 mm
